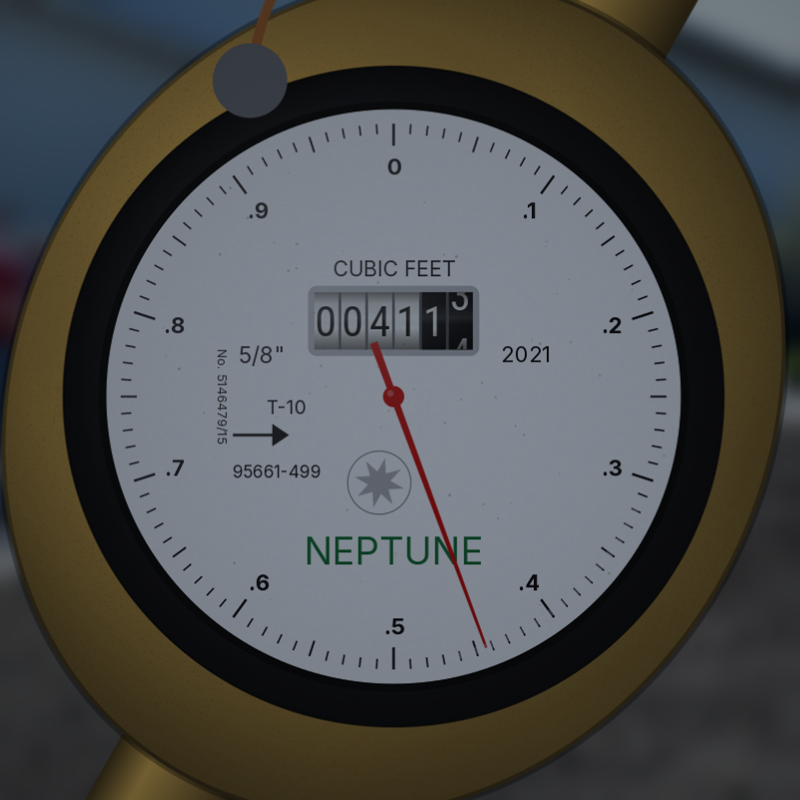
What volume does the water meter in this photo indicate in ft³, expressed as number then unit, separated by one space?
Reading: 4113.44 ft³
